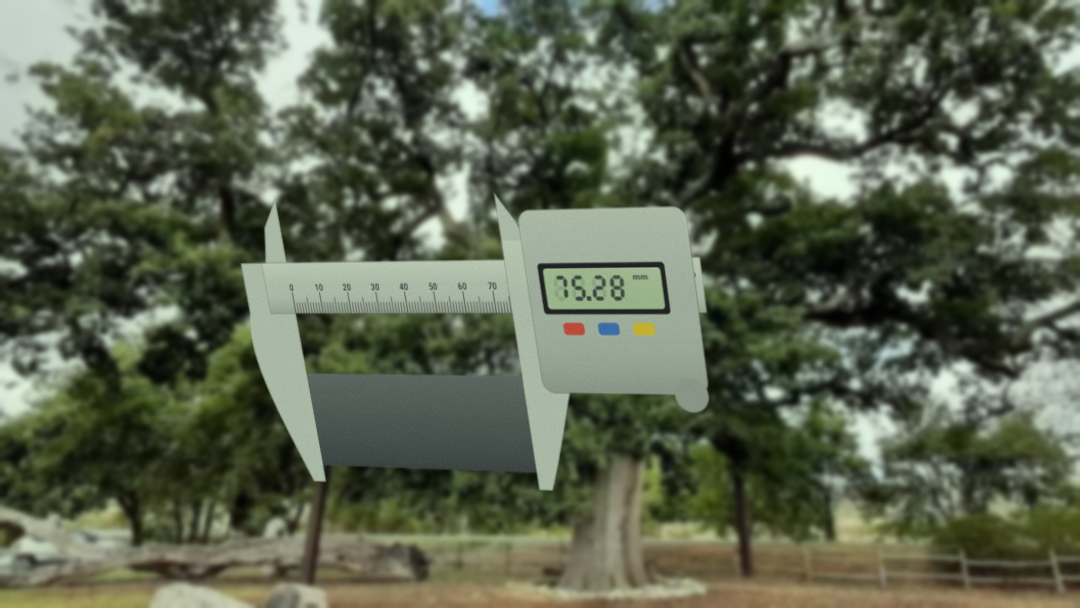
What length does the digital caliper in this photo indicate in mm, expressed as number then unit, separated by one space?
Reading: 75.28 mm
